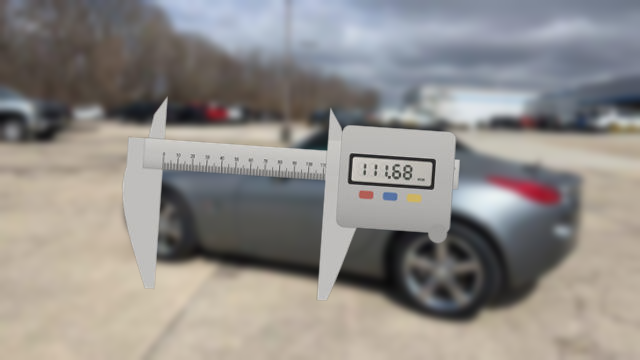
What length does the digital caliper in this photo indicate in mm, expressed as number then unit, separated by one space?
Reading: 111.68 mm
